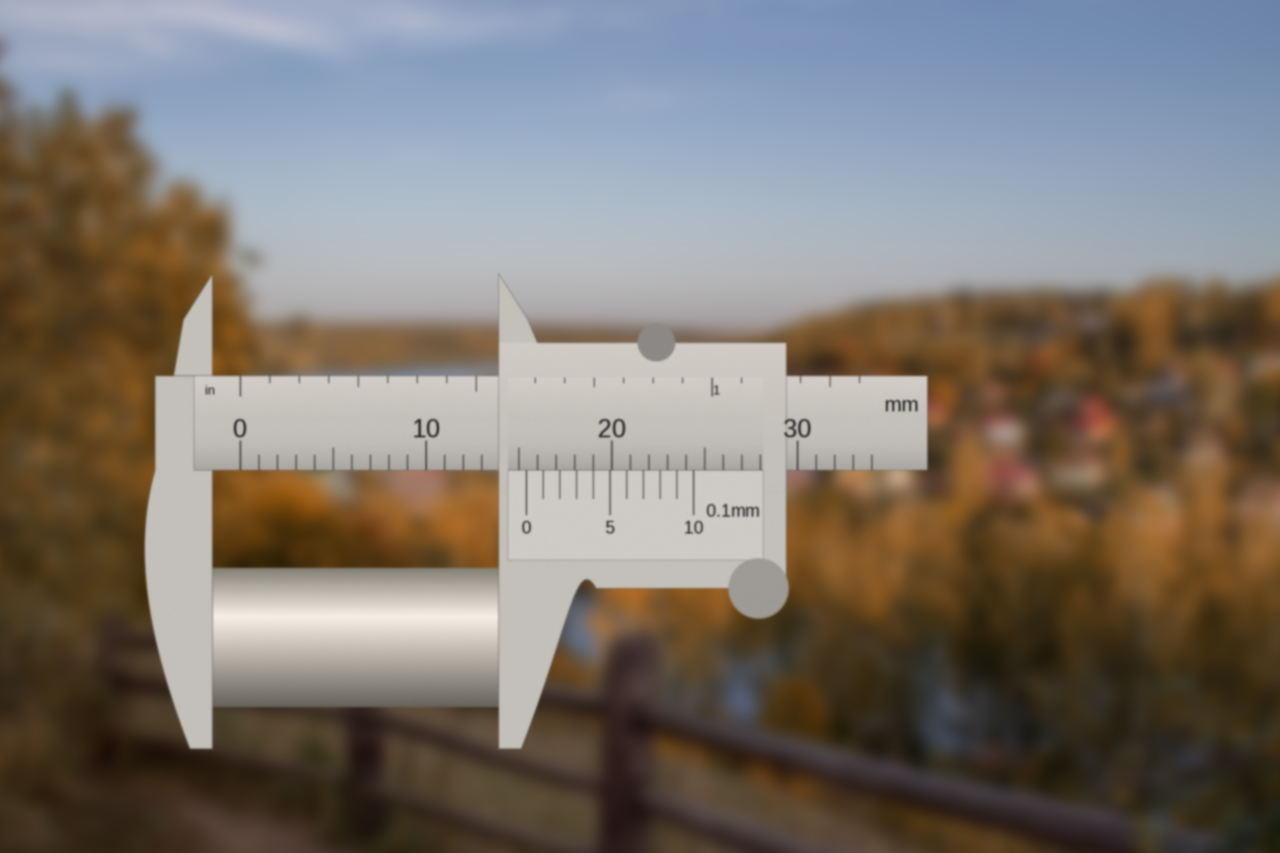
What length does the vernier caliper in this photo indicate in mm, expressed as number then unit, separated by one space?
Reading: 15.4 mm
